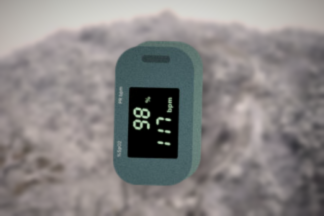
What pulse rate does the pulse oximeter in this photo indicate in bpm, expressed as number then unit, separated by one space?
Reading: 117 bpm
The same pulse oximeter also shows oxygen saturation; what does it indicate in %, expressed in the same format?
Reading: 98 %
